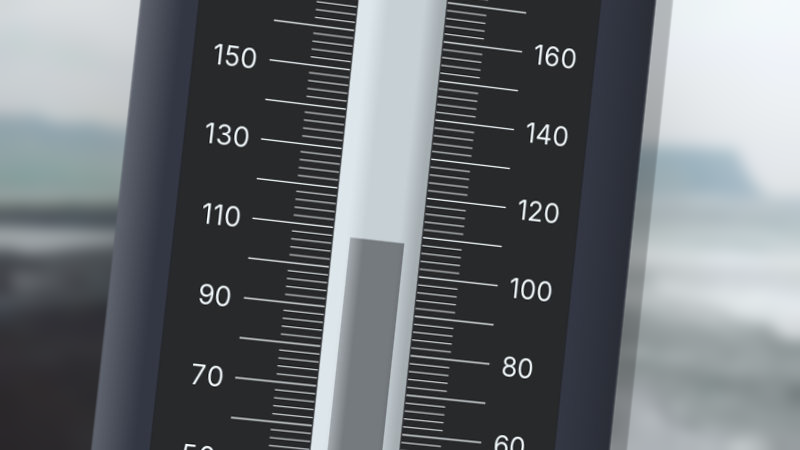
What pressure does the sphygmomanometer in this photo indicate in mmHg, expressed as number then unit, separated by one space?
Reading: 108 mmHg
